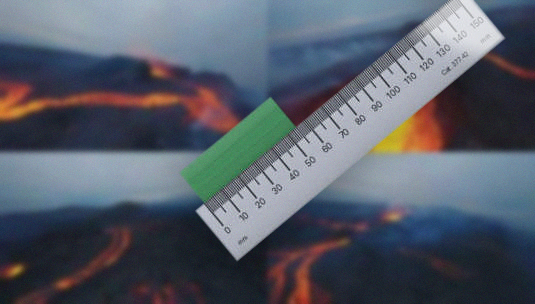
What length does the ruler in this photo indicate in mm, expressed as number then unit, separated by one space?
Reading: 55 mm
